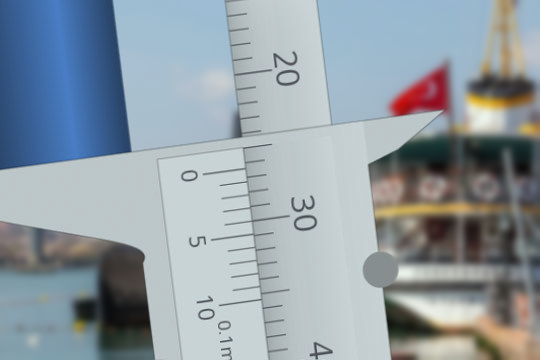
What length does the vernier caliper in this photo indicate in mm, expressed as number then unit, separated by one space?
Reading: 26.4 mm
